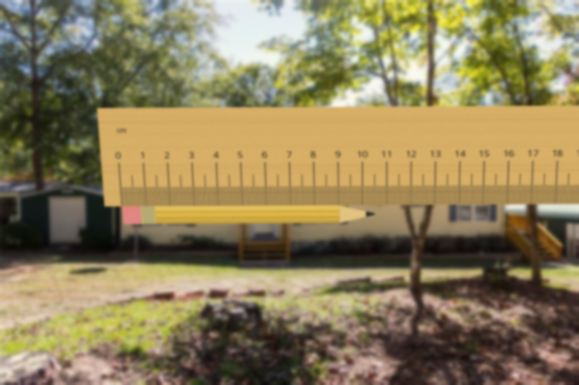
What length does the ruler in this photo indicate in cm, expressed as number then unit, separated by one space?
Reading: 10.5 cm
